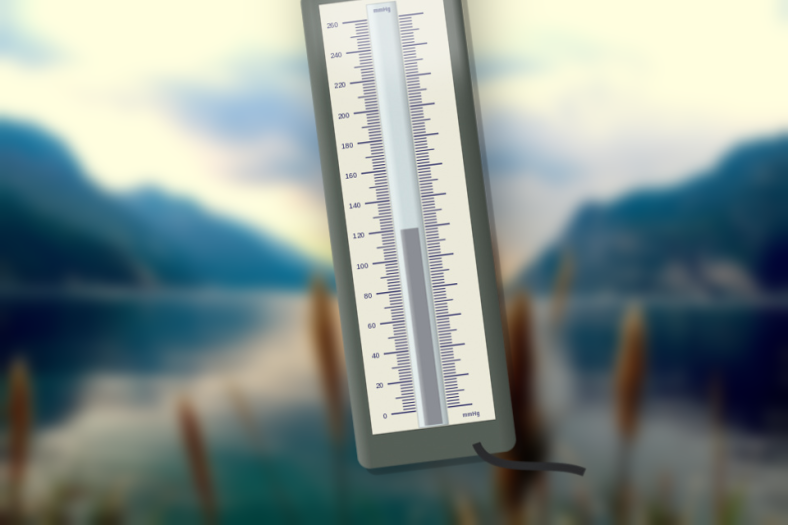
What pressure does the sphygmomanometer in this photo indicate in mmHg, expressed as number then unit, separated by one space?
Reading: 120 mmHg
